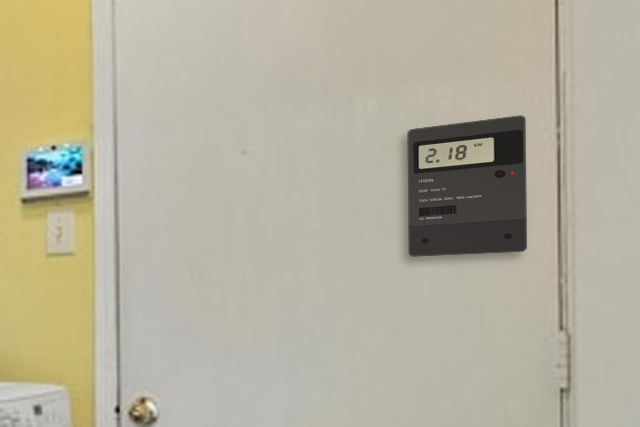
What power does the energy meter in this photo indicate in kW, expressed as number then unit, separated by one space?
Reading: 2.18 kW
